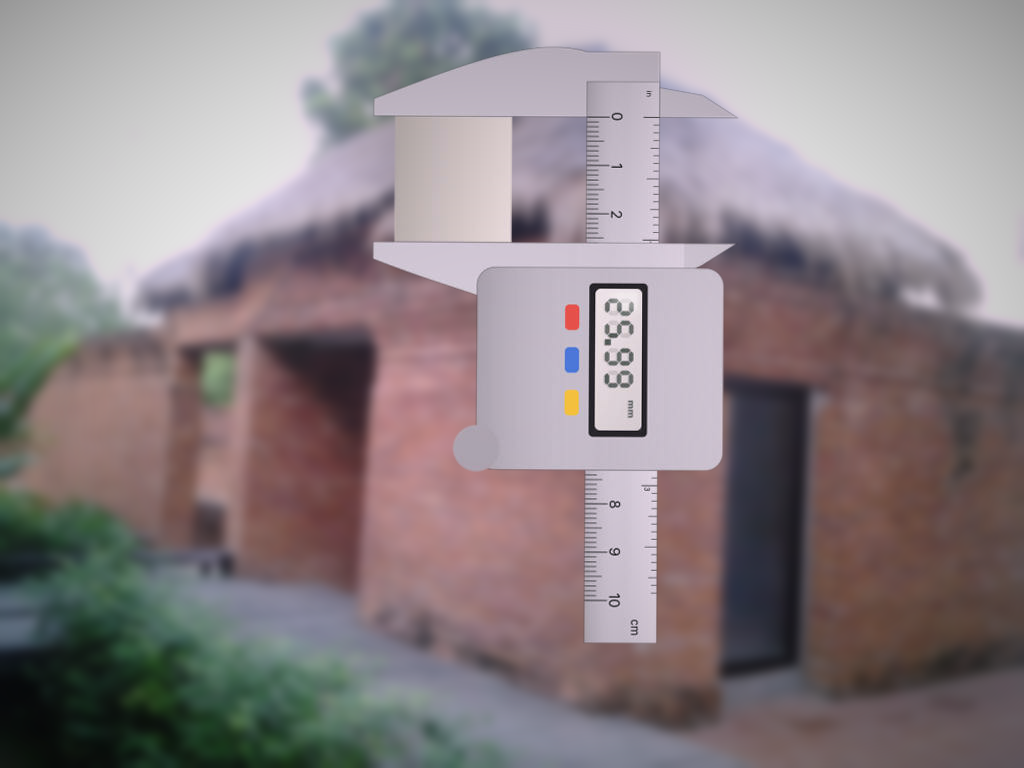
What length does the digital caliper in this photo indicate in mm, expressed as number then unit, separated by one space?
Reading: 25.99 mm
